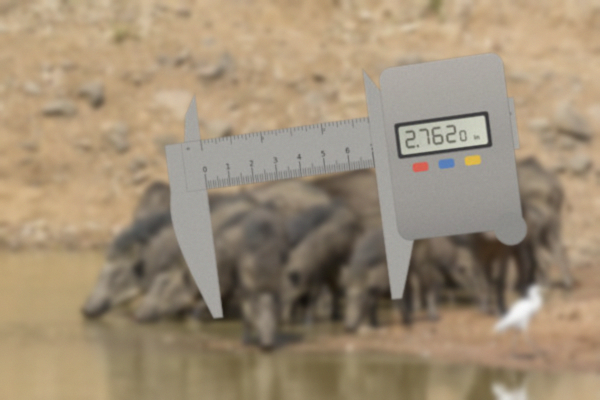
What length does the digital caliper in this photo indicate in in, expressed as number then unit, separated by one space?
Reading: 2.7620 in
